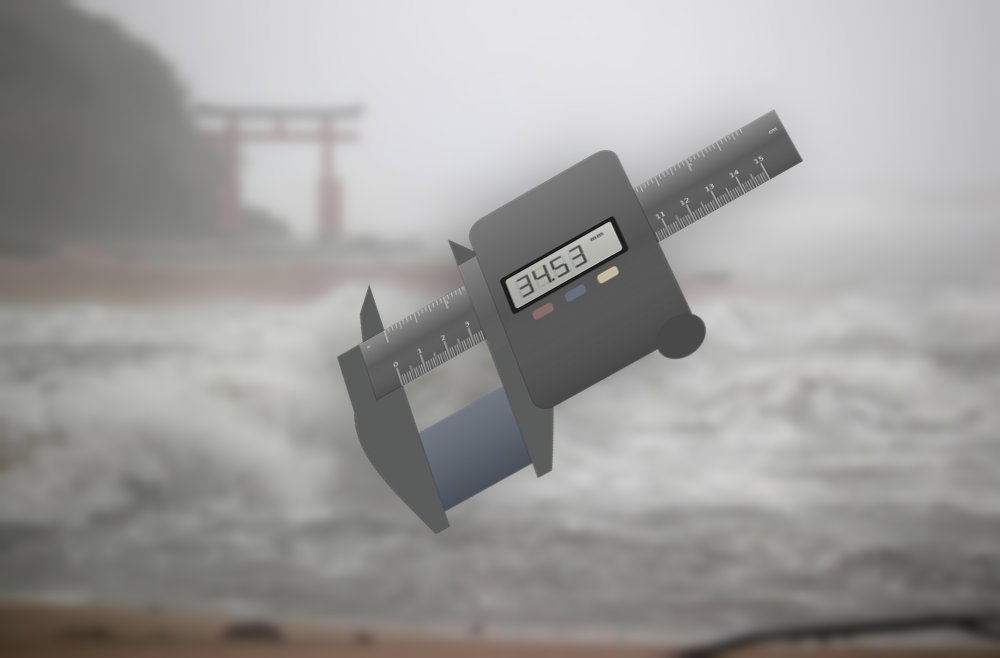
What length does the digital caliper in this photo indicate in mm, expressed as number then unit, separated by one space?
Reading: 34.53 mm
